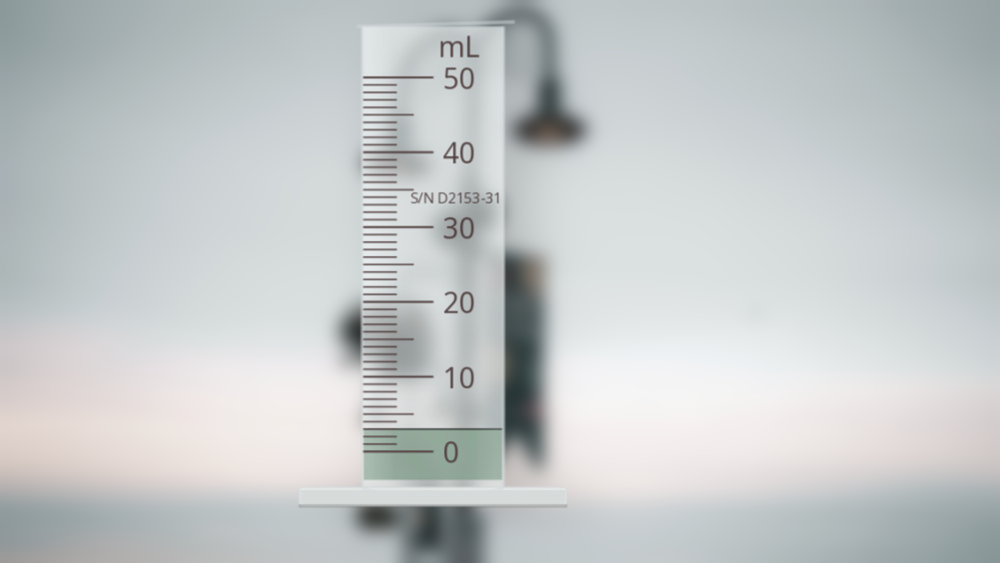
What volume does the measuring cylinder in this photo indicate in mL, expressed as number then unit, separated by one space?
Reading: 3 mL
